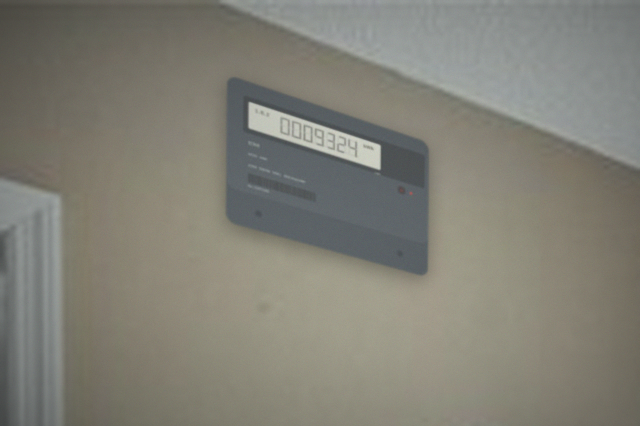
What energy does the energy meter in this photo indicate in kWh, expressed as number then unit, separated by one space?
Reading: 9324 kWh
